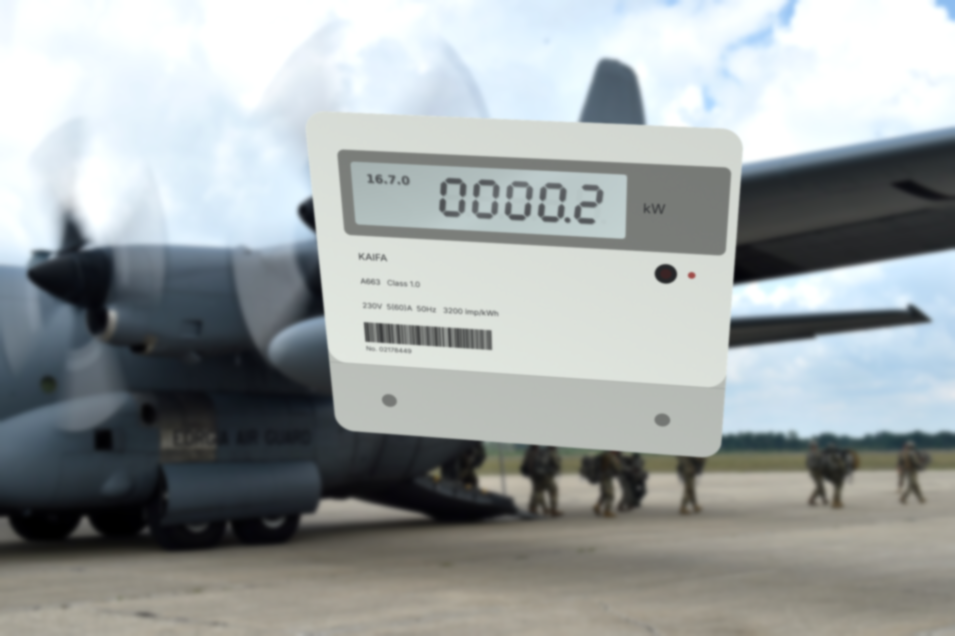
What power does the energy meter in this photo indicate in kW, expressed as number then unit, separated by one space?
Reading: 0.2 kW
